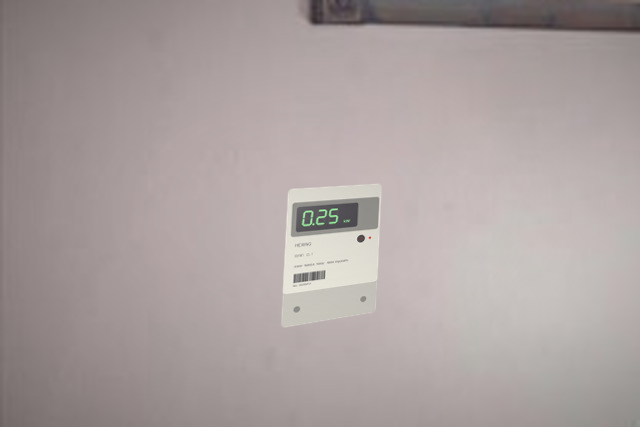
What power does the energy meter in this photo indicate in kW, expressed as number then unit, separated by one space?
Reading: 0.25 kW
